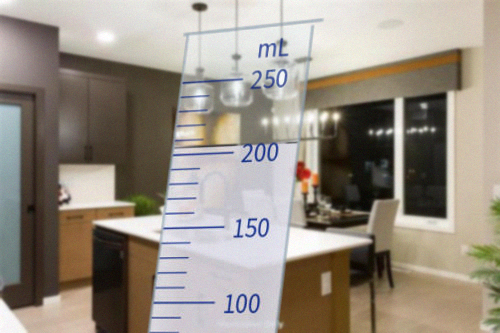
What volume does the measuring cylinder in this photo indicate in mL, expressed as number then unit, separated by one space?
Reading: 205 mL
